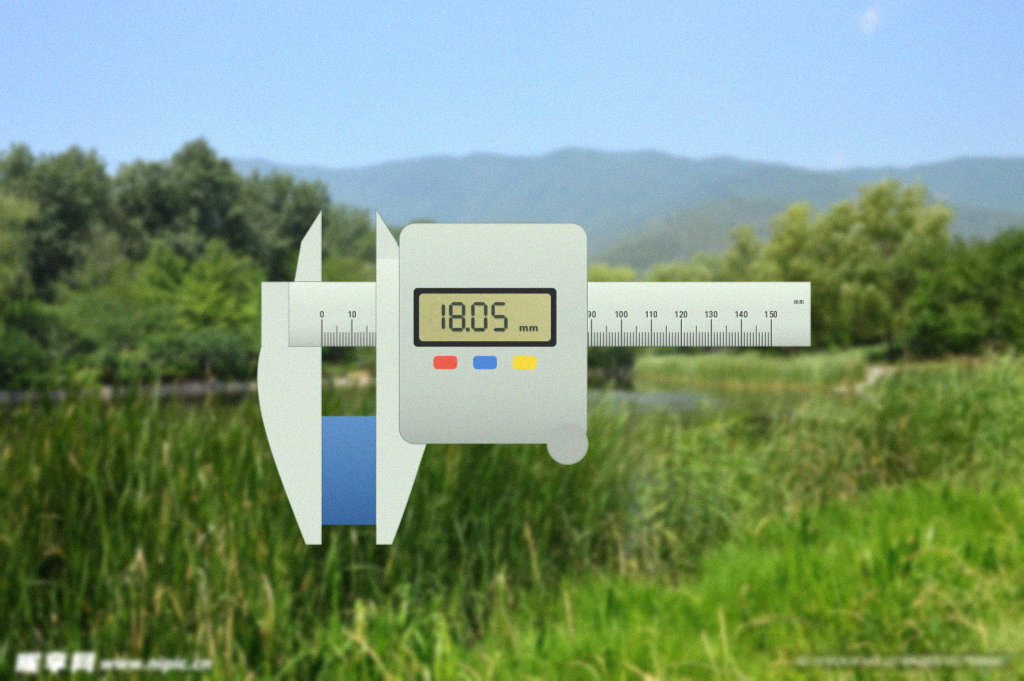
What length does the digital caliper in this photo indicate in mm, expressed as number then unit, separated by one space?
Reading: 18.05 mm
